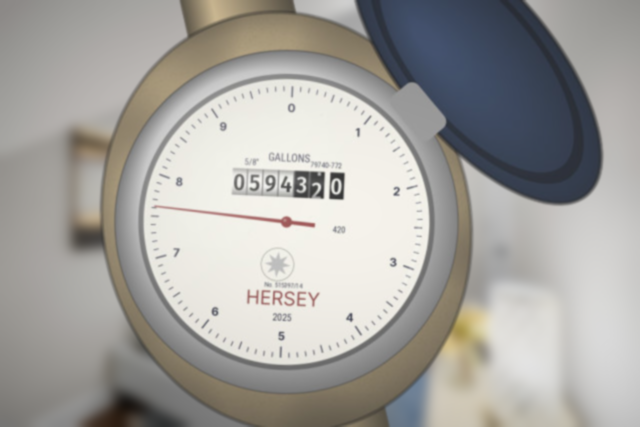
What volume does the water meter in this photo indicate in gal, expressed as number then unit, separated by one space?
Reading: 594317.6 gal
